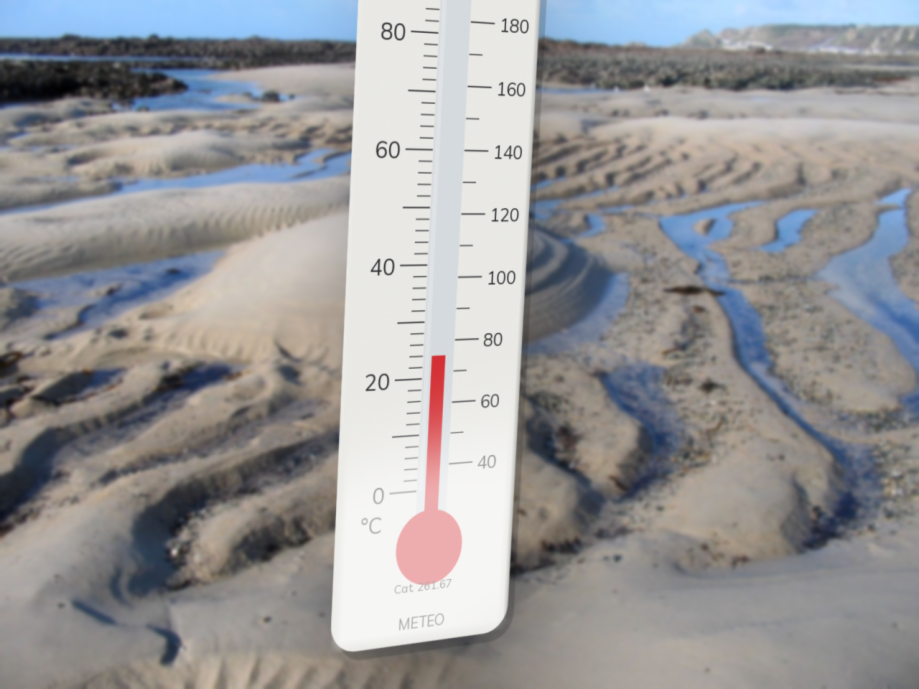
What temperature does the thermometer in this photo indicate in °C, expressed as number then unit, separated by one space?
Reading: 24 °C
